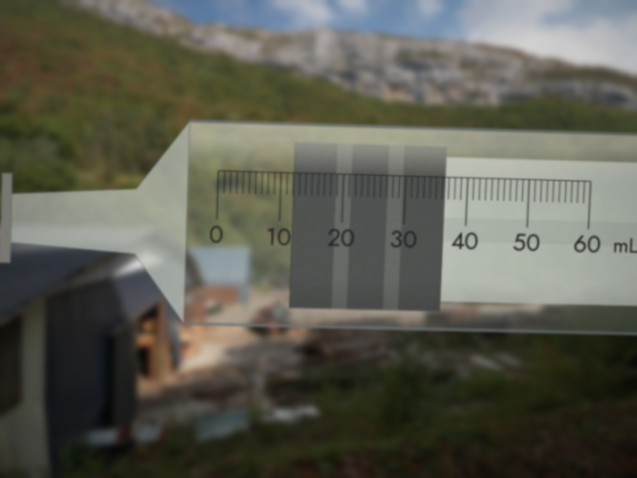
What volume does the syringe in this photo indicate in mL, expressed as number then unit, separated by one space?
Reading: 12 mL
